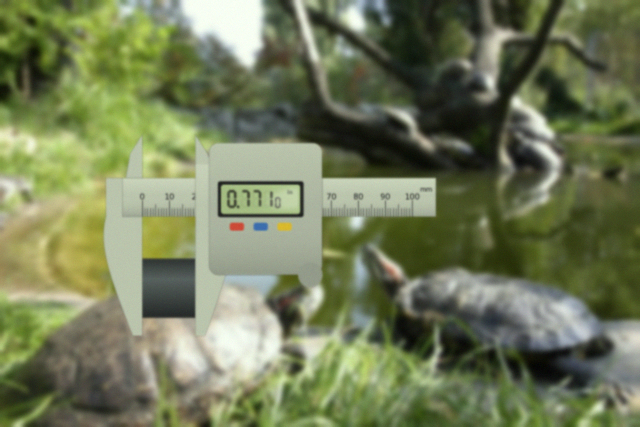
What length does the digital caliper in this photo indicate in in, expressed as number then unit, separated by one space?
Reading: 0.7710 in
